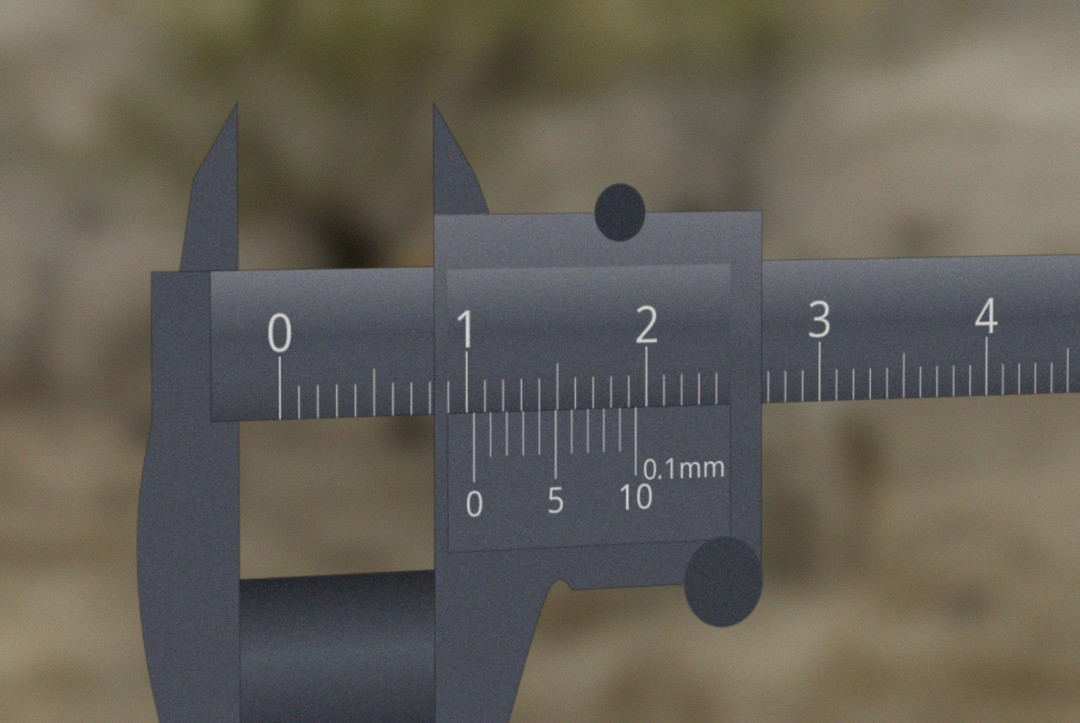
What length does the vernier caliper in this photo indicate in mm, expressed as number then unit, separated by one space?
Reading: 10.4 mm
